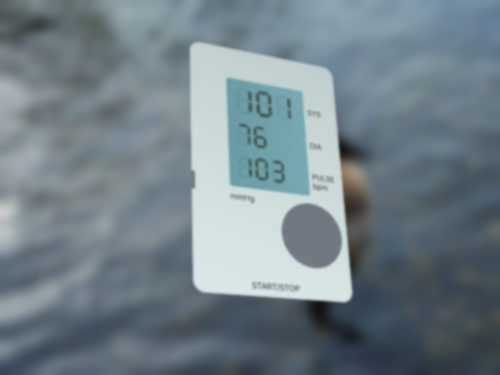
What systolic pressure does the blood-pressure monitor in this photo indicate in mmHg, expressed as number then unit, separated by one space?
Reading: 101 mmHg
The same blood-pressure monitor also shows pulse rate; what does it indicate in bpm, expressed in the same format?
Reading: 103 bpm
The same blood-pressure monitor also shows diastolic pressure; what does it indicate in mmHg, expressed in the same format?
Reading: 76 mmHg
